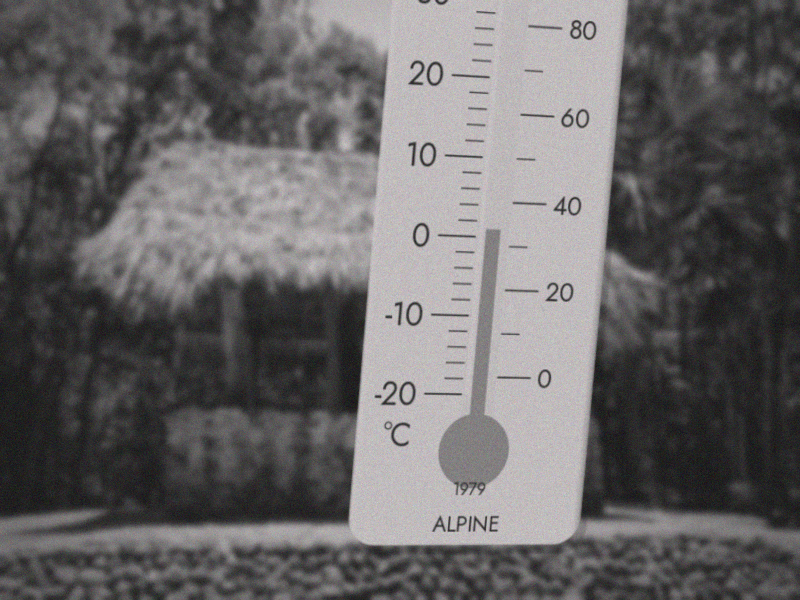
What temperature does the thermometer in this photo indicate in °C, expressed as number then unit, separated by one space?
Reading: 1 °C
